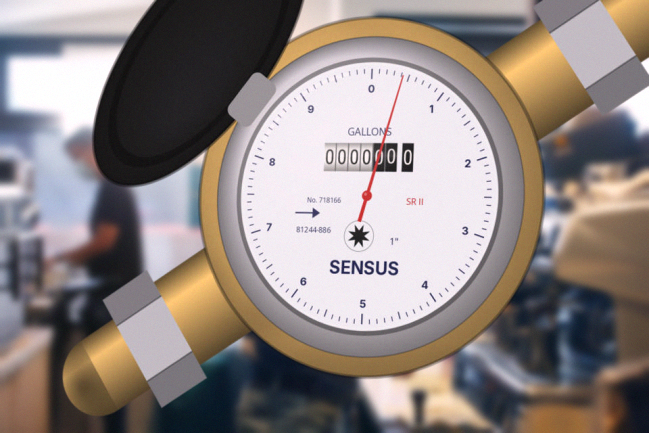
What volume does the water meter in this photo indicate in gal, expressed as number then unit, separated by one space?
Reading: 0.4 gal
